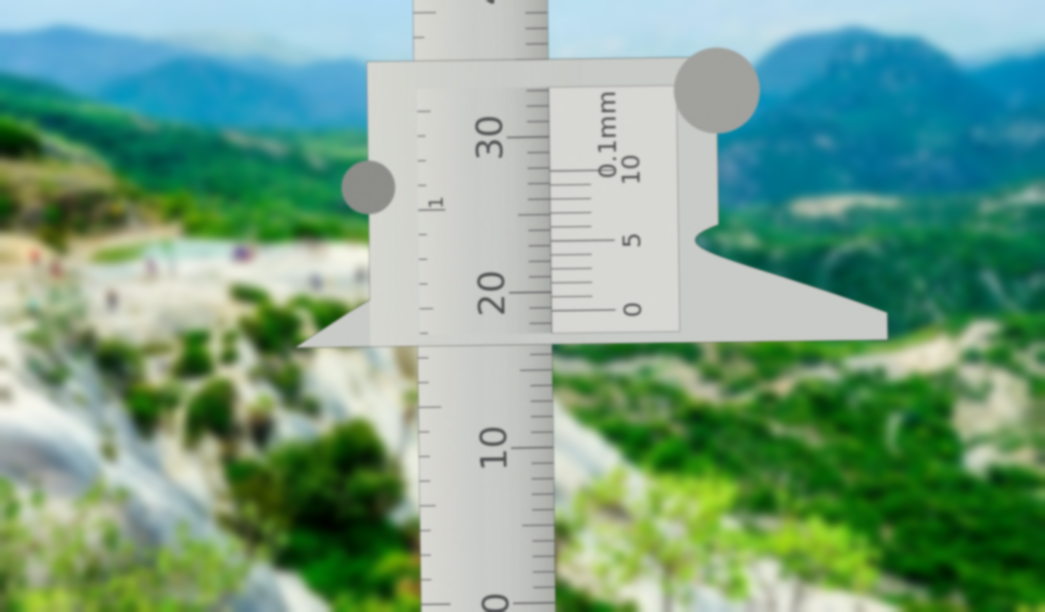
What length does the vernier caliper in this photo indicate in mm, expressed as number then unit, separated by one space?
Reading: 18.8 mm
